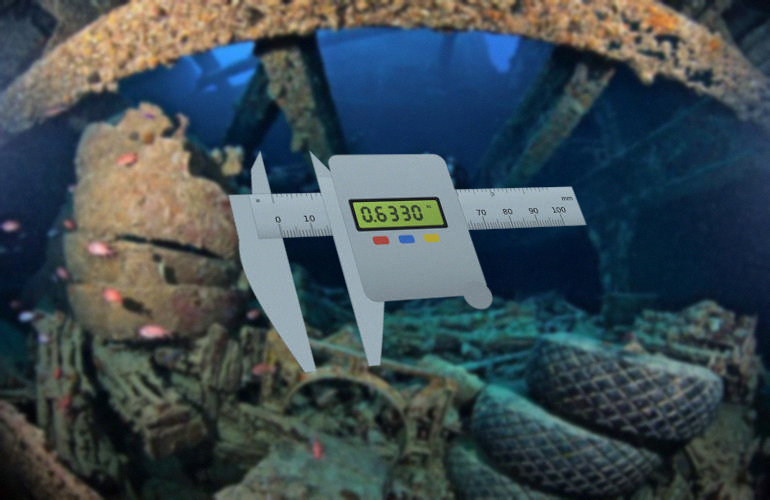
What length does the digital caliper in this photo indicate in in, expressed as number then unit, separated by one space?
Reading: 0.6330 in
